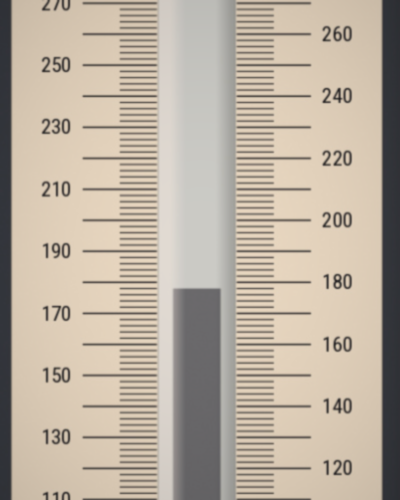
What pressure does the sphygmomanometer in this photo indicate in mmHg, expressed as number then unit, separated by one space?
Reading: 178 mmHg
